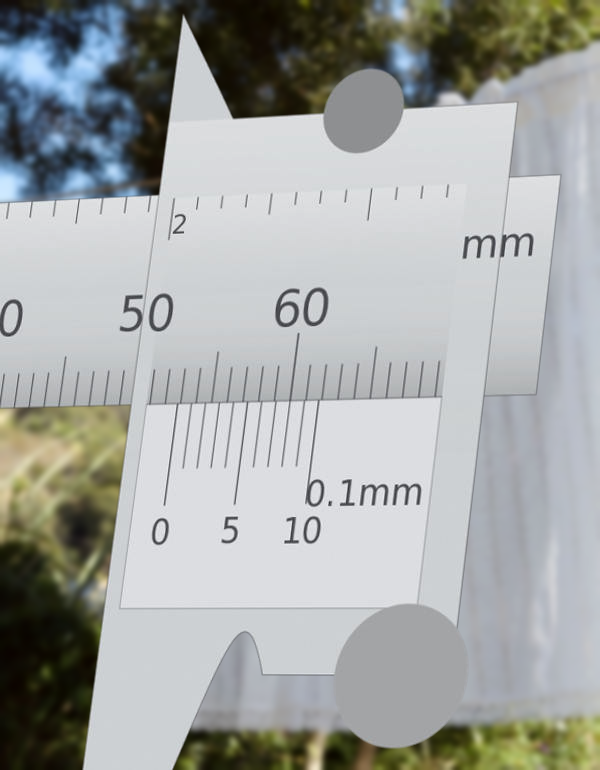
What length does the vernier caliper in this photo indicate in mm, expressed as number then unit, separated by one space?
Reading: 52.8 mm
